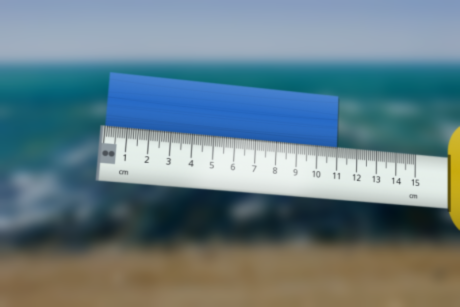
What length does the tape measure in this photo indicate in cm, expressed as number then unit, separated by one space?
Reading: 11 cm
